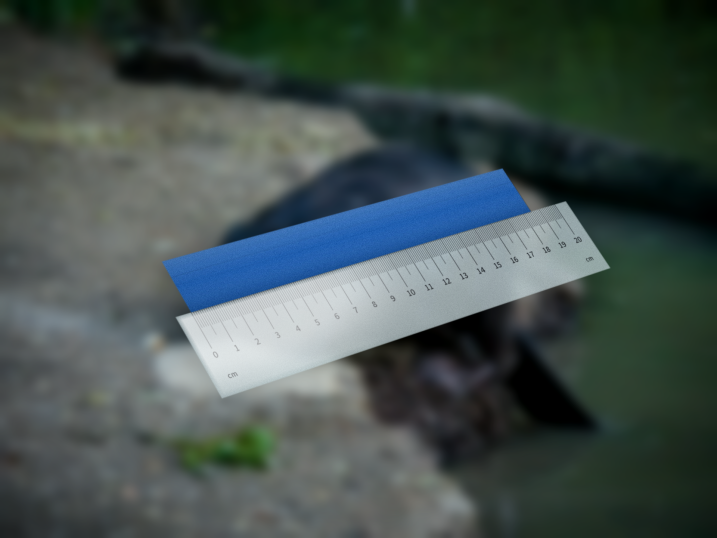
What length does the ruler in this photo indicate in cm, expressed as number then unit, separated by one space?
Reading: 18.5 cm
